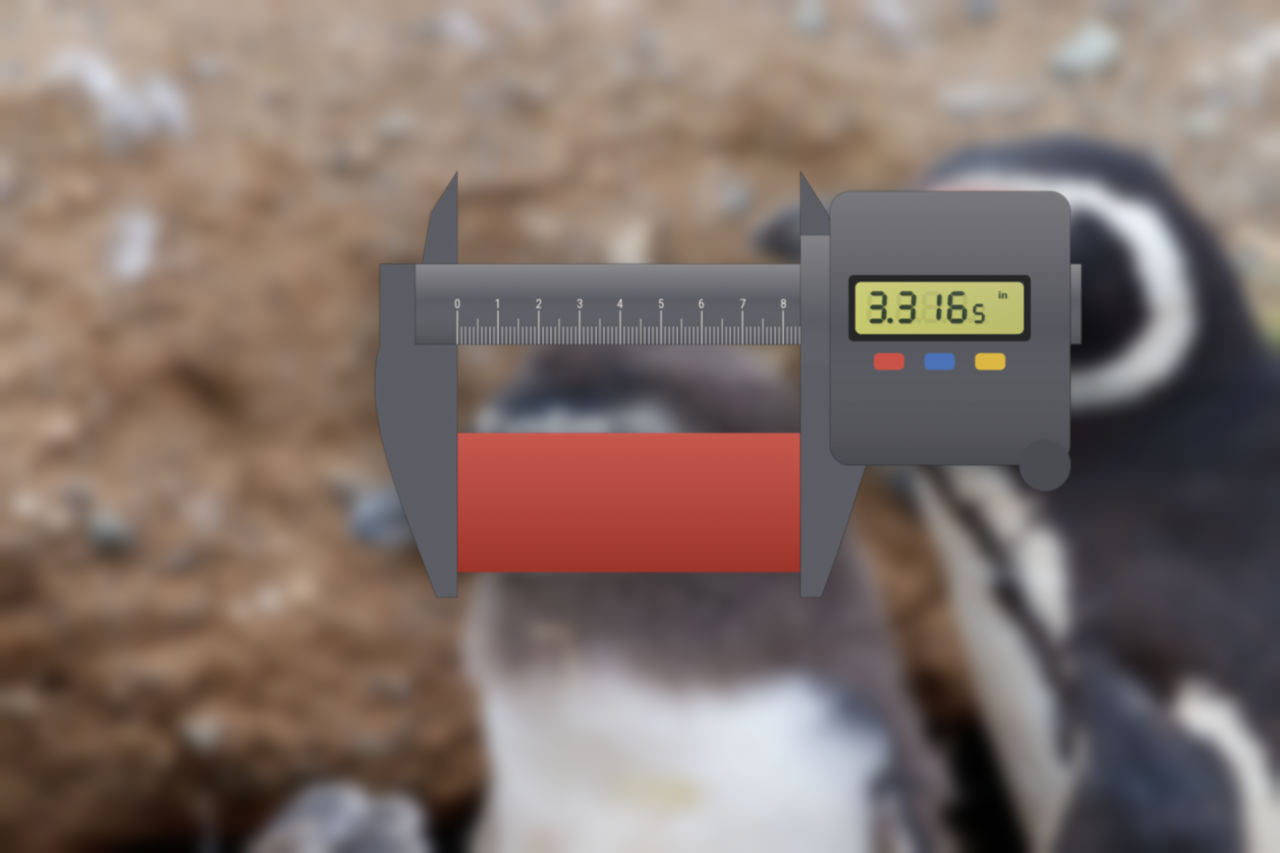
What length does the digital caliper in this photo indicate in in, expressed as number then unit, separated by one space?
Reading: 3.3165 in
